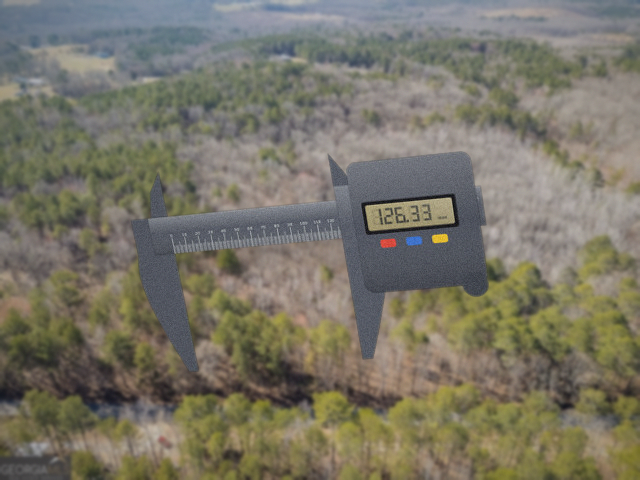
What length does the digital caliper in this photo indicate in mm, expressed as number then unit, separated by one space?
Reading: 126.33 mm
